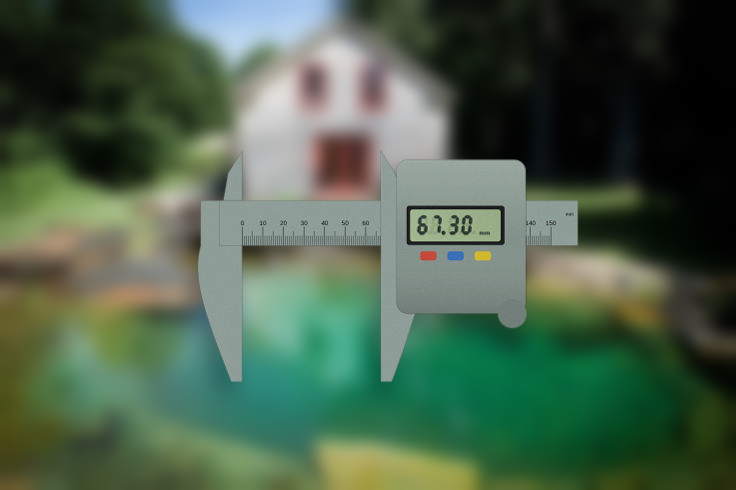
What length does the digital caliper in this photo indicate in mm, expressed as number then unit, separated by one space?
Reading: 67.30 mm
